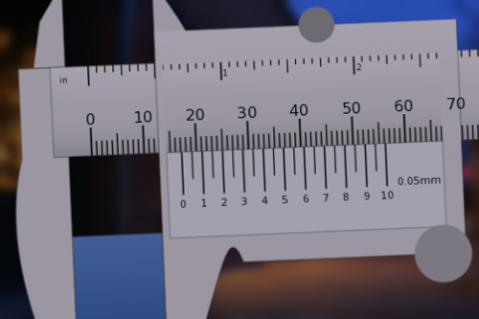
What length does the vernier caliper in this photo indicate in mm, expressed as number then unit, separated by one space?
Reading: 17.2 mm
